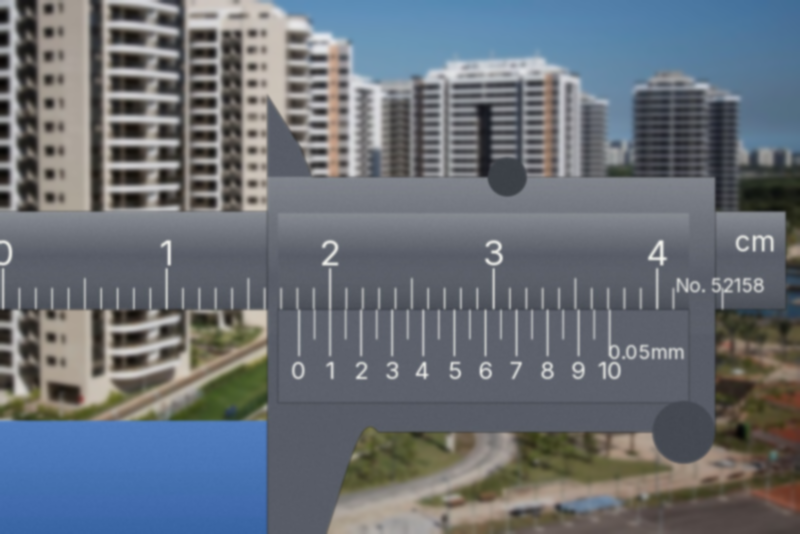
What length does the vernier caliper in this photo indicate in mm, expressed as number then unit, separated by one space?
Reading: 18.1 mm
